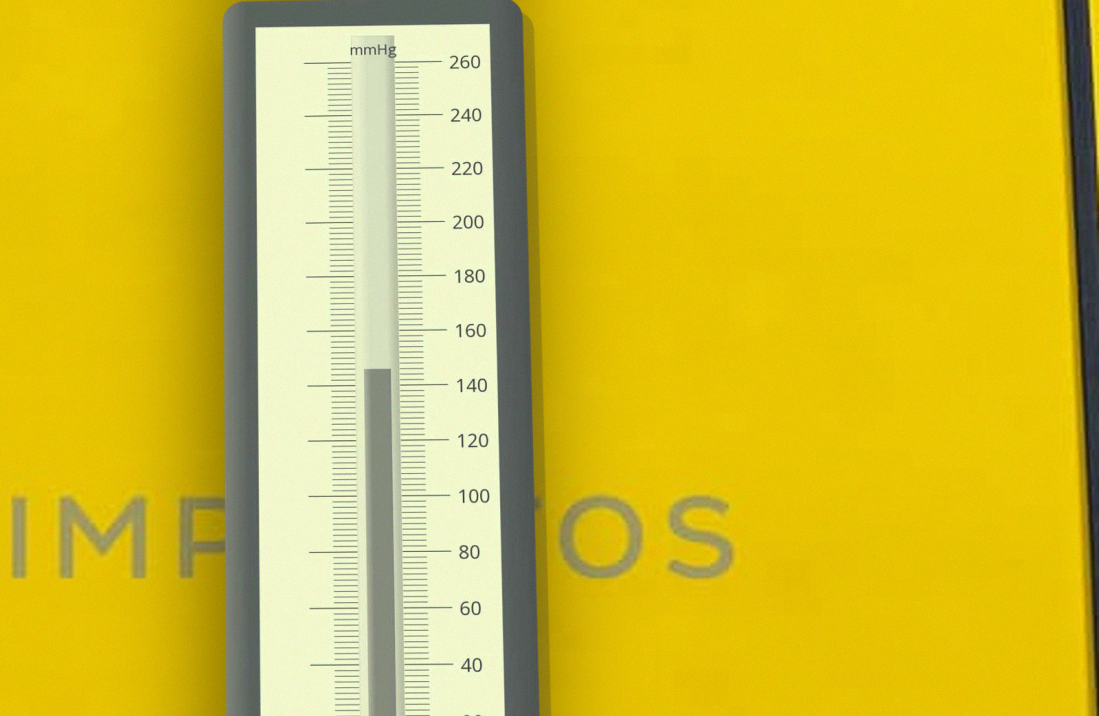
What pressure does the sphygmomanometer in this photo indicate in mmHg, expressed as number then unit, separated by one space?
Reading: 146 mmHg
